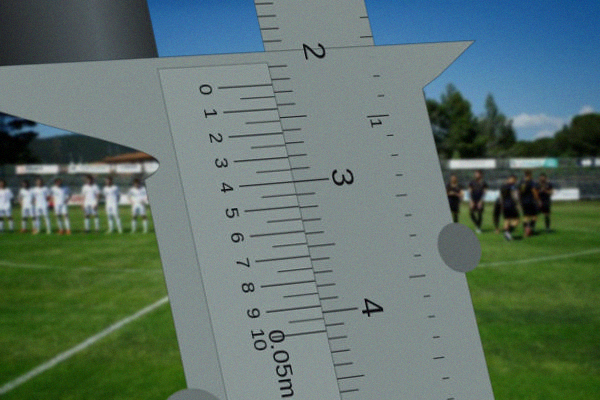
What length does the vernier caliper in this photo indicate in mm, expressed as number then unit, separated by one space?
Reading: 22.4 mm
